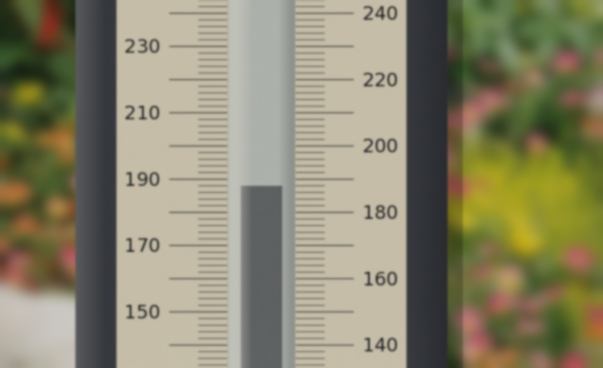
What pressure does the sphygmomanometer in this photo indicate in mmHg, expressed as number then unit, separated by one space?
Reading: 188 mmHg
